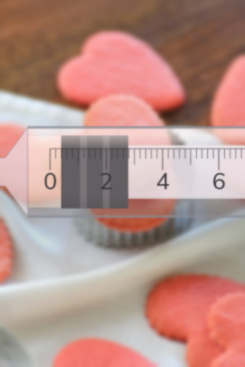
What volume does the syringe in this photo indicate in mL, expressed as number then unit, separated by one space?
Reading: 0.4 mL
